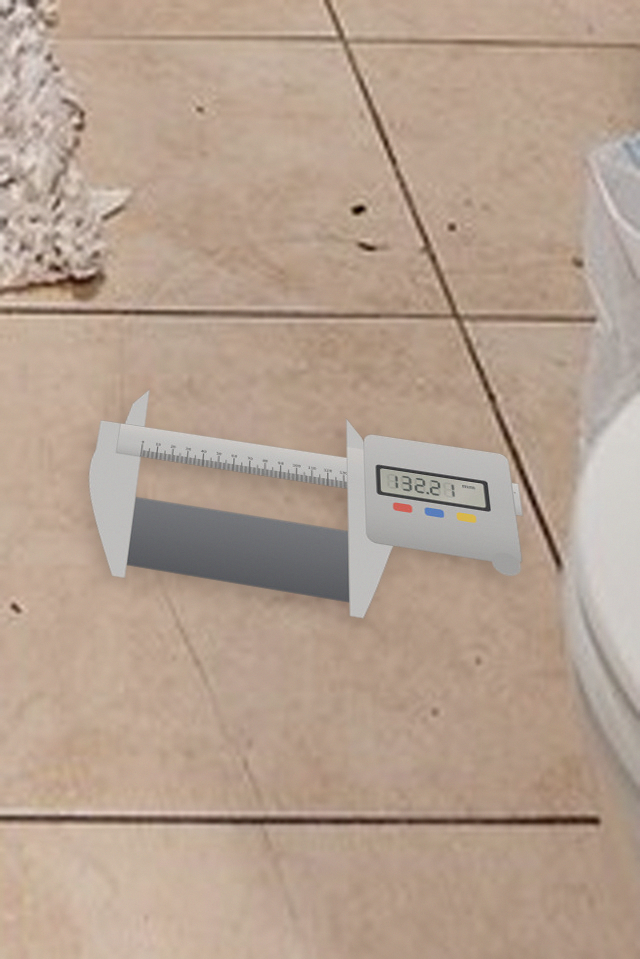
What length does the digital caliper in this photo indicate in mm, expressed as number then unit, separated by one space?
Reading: 132.21 mm
